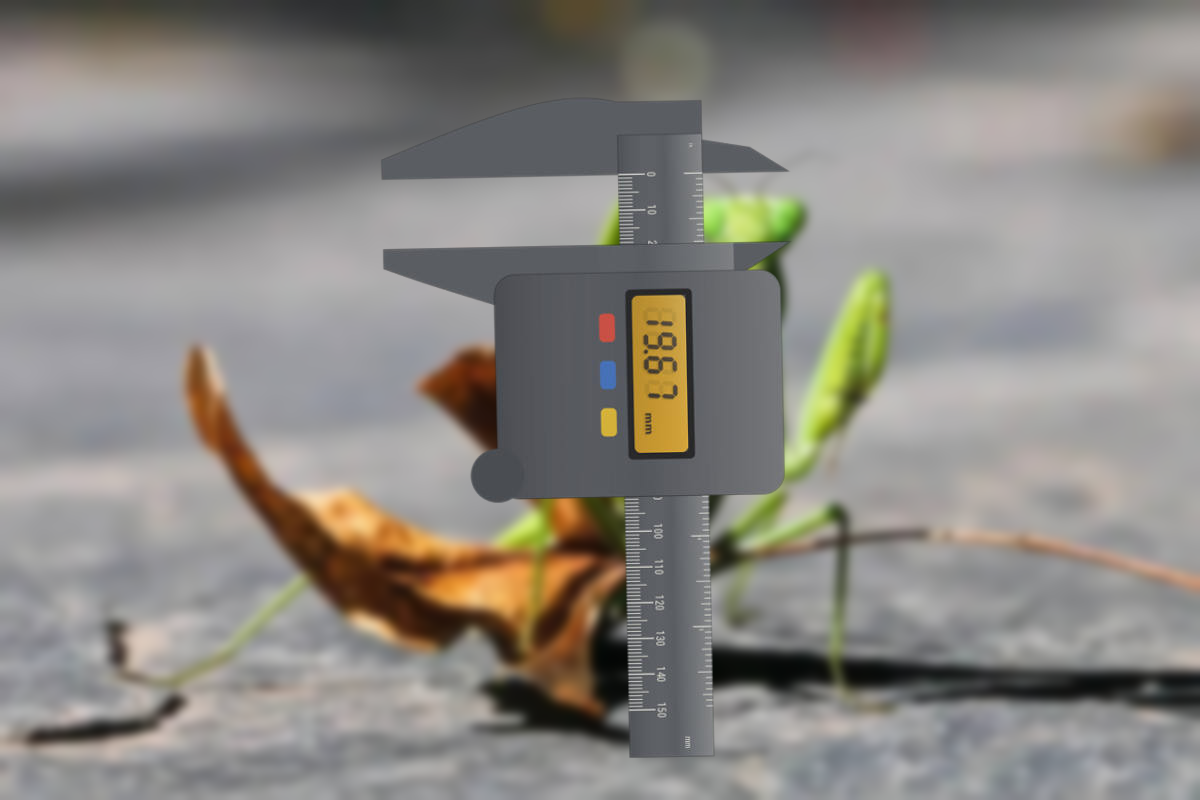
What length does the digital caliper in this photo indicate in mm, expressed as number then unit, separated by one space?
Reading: 19.67 mm
